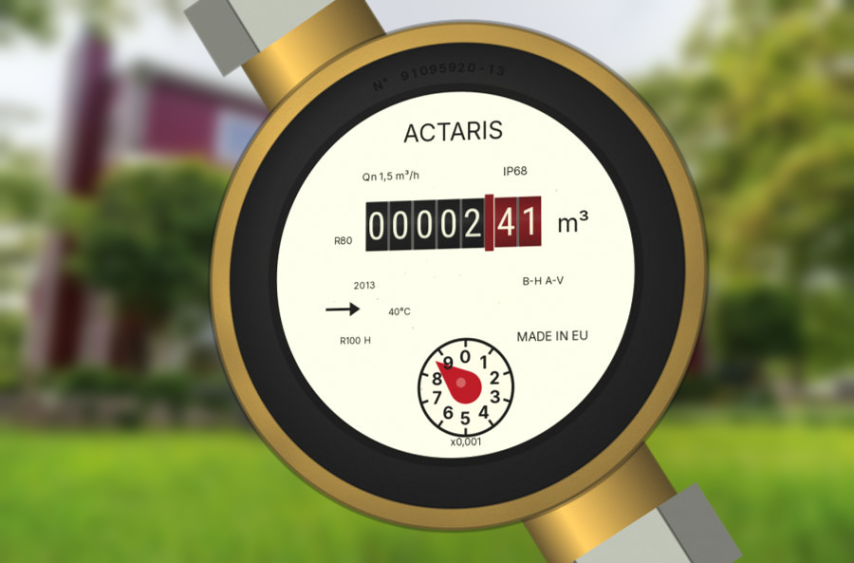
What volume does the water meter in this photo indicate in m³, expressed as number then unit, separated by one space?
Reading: 2.418 m³
